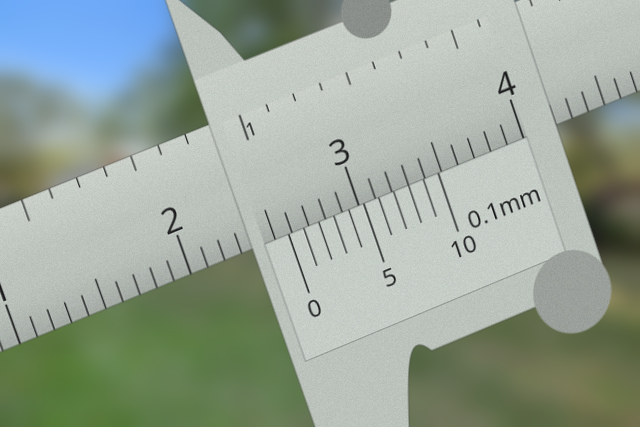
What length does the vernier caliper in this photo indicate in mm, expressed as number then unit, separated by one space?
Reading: 25.8 mm
